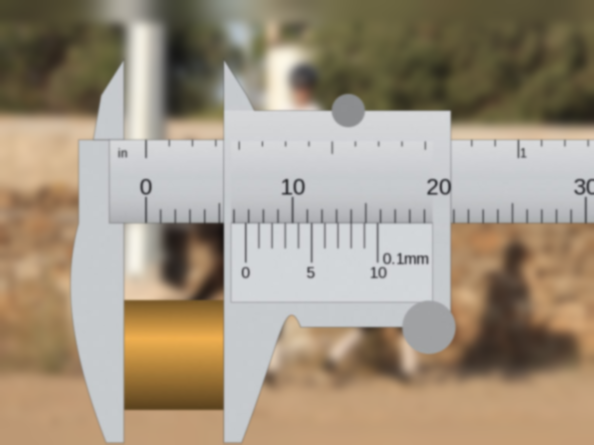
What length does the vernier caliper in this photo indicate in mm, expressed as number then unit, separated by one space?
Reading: 6.8 mm
